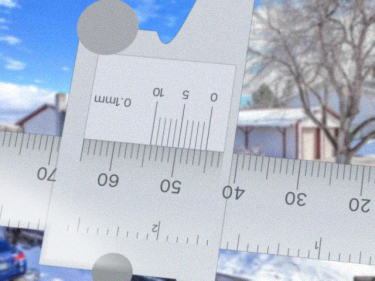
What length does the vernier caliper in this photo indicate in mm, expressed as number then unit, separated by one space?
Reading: 45.2 mm
